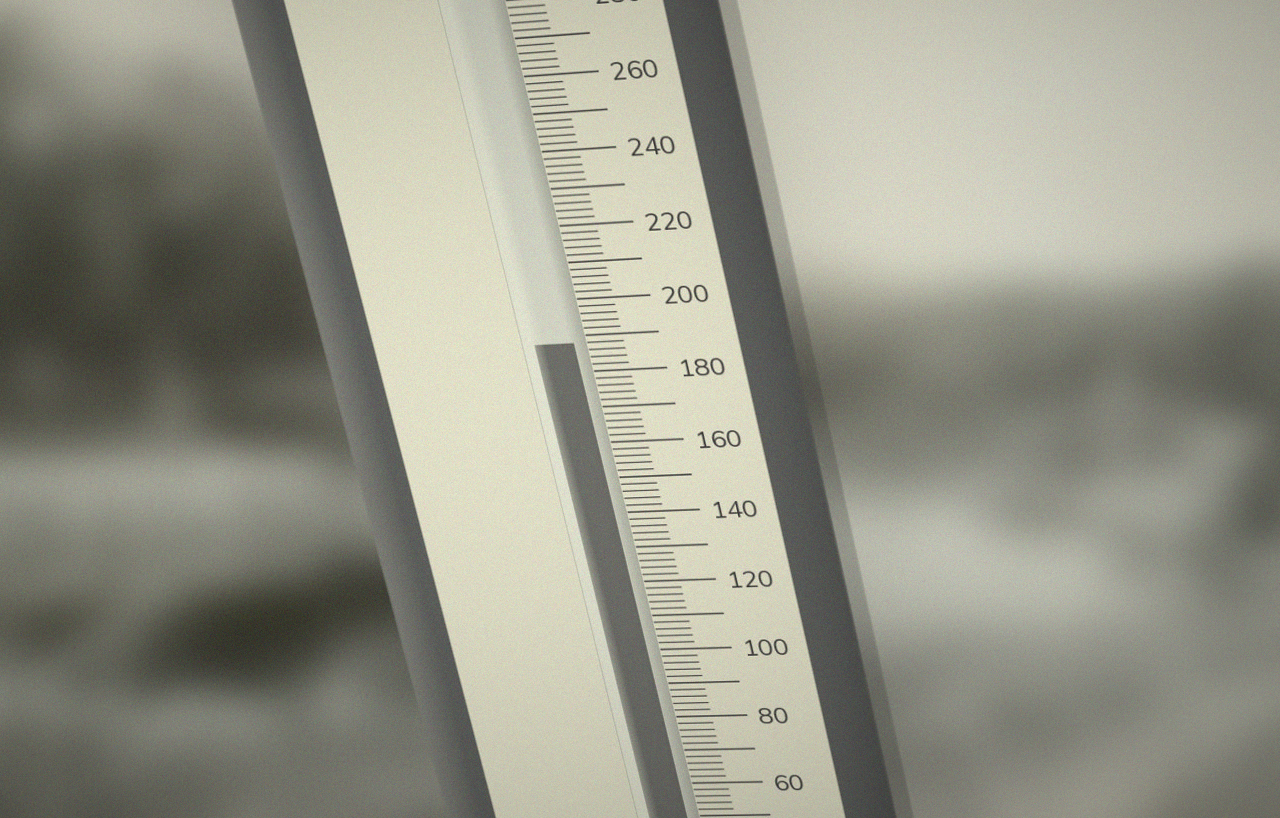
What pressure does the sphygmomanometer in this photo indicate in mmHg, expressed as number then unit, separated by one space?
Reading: 188 mmHg
